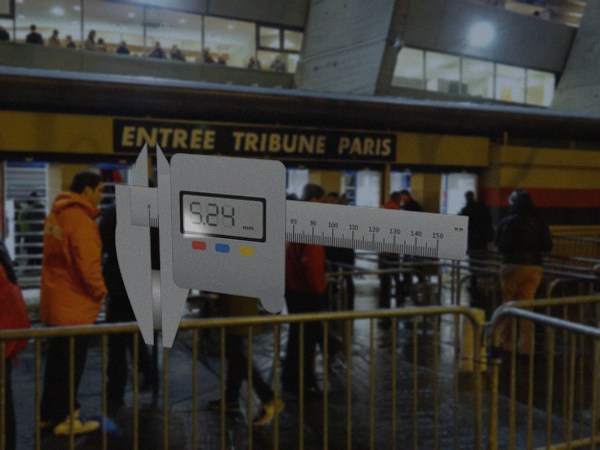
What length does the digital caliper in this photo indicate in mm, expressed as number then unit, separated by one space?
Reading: 5.24 mm
